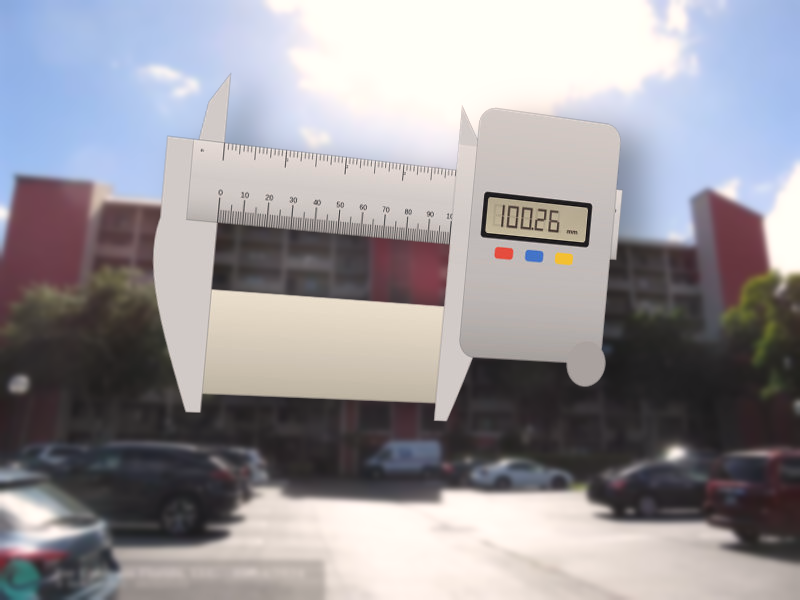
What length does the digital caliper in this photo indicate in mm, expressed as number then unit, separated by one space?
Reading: 100.26 mm
